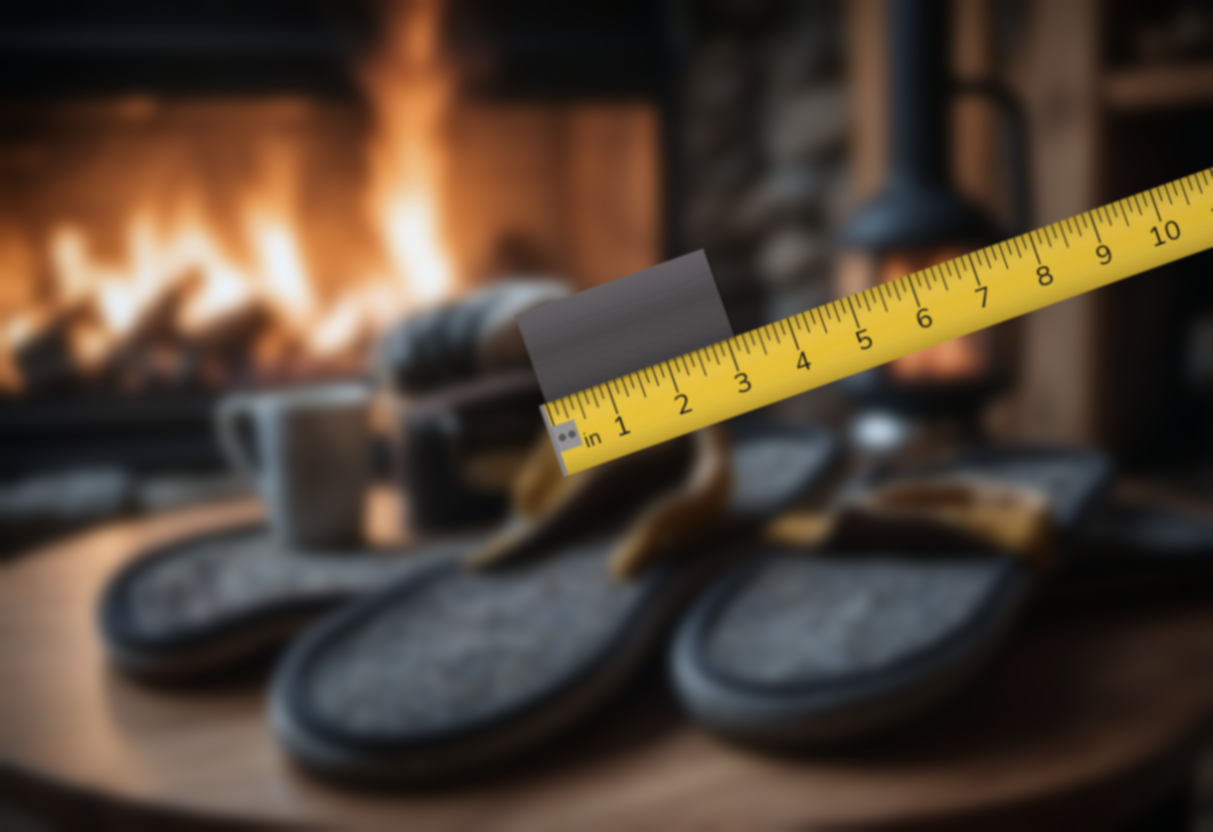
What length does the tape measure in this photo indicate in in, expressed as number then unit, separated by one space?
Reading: 3.125 in
